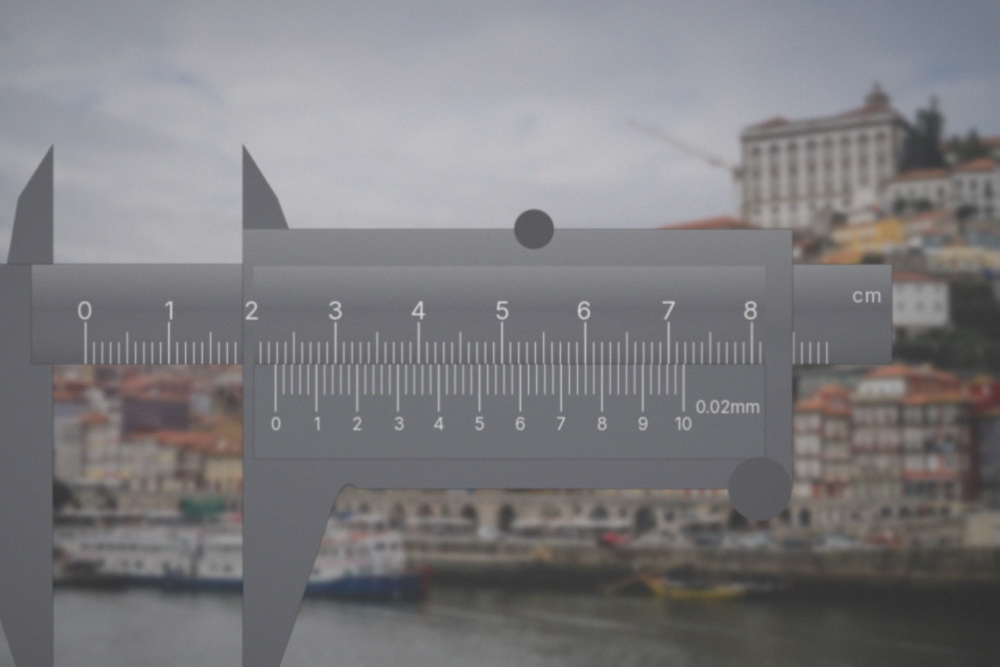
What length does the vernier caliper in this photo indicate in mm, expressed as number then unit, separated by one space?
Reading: 22.8 mm
